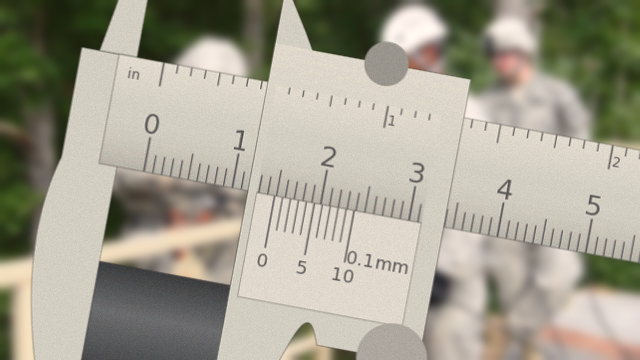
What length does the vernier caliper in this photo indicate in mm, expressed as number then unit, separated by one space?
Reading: 14.8 mm
